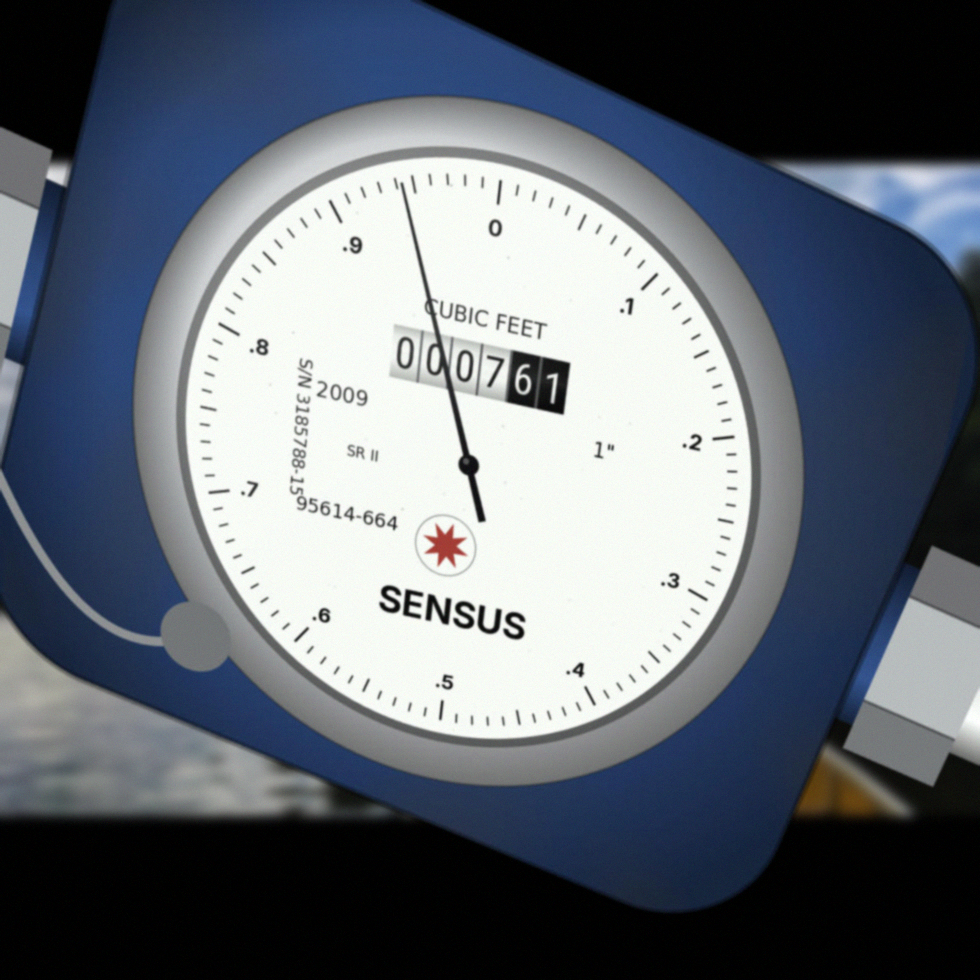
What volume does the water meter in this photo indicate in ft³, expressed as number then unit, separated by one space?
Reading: 760.94 ft³
